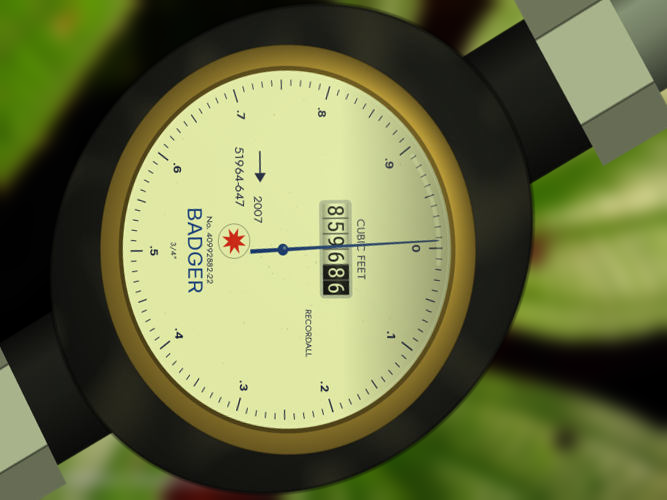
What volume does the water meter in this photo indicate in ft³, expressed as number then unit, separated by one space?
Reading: 859685.99 ft³
